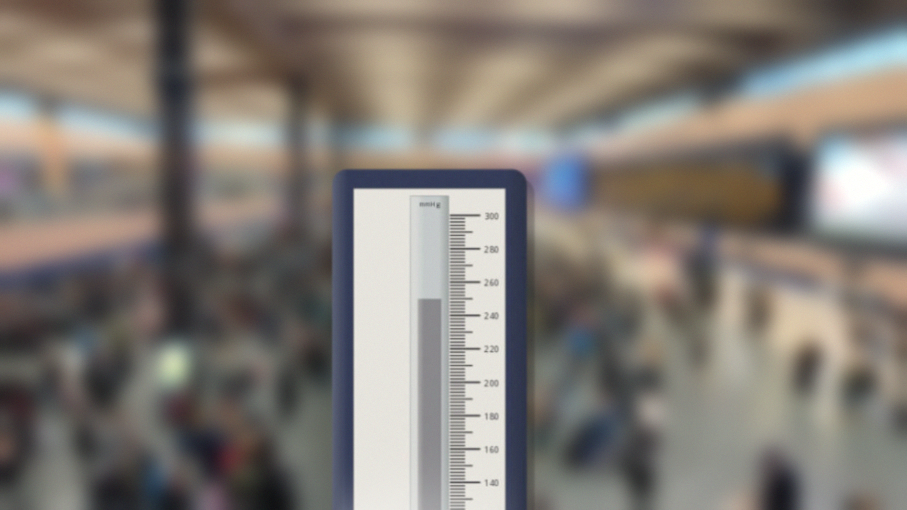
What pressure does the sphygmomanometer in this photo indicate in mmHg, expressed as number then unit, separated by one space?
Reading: 250 mmHg
